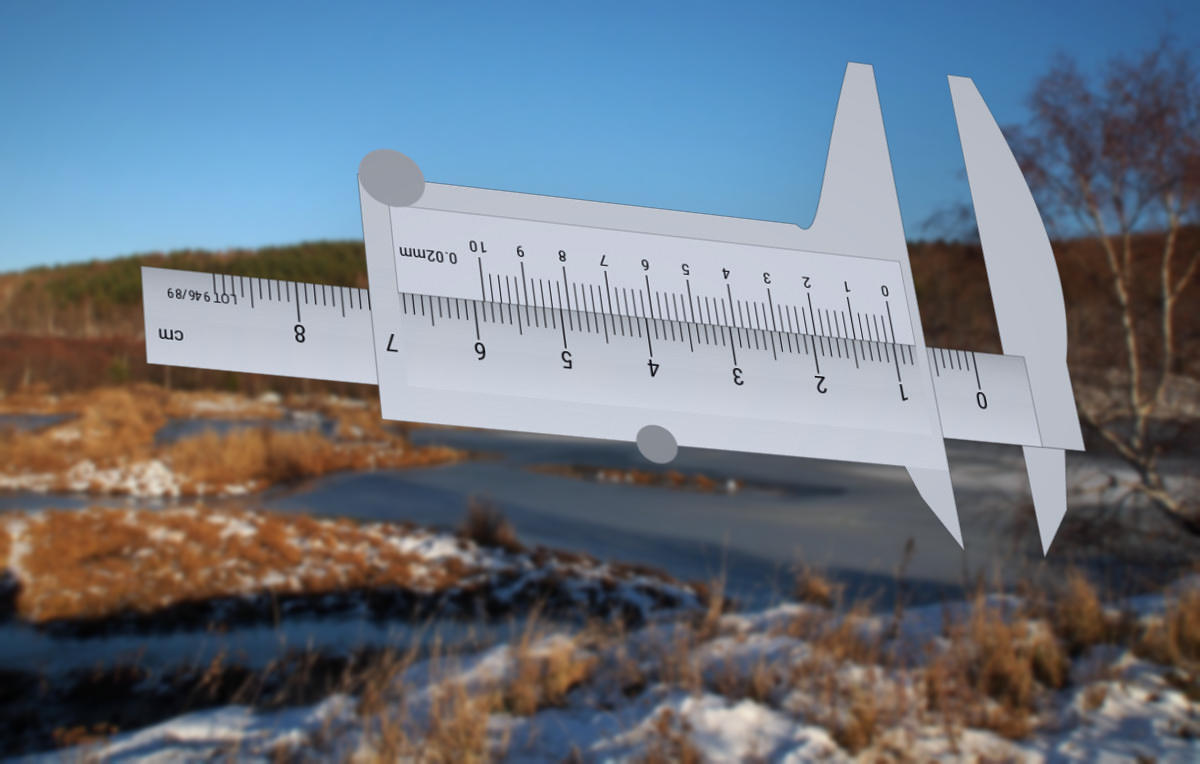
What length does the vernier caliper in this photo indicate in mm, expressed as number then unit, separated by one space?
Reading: 9.8 mm
